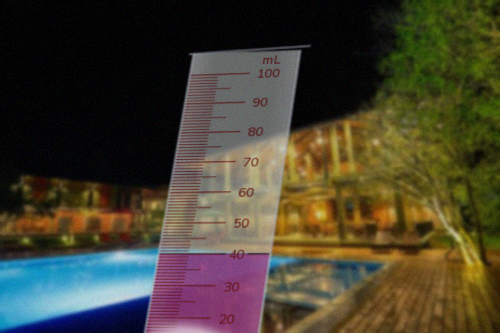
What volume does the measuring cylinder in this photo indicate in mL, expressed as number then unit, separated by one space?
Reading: 40 mL
